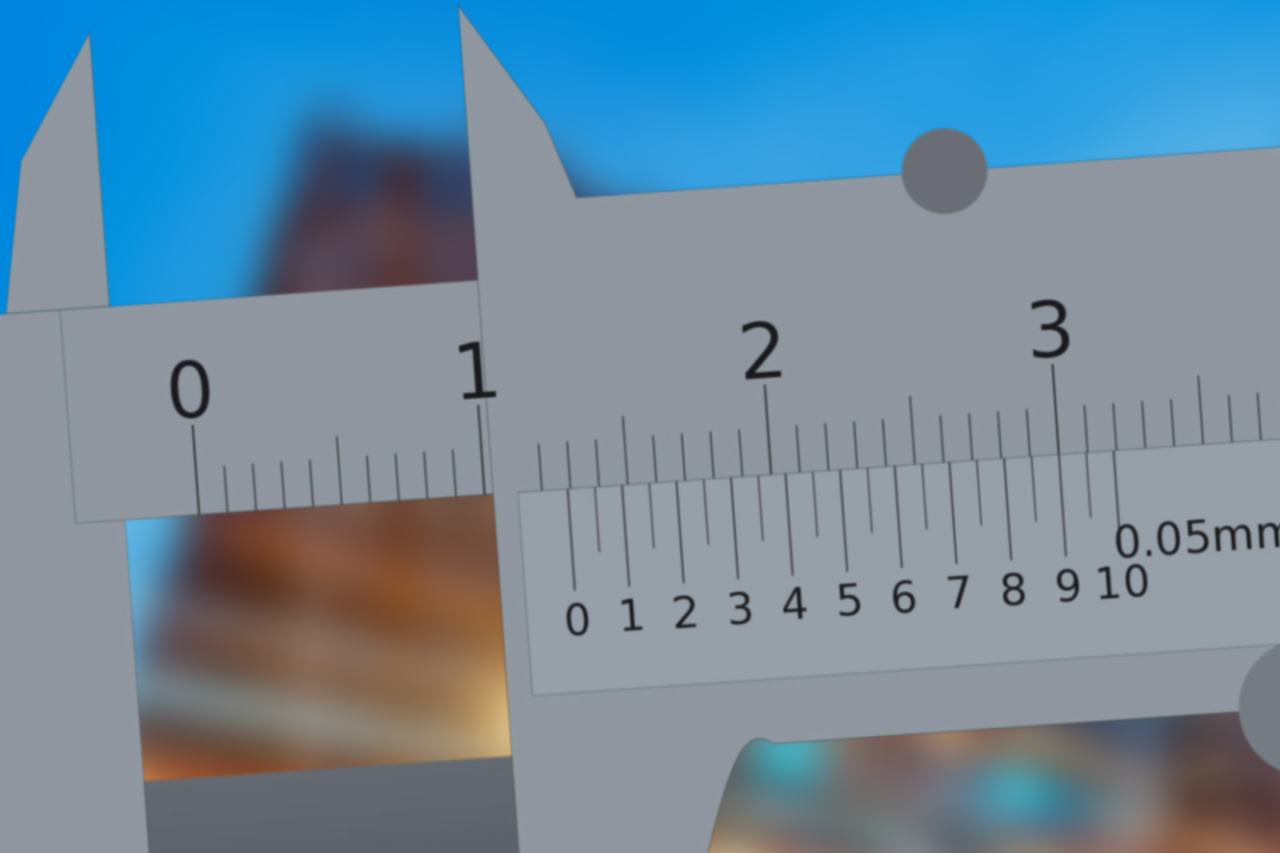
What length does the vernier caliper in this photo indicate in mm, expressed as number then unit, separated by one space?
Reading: 12.9 mm
